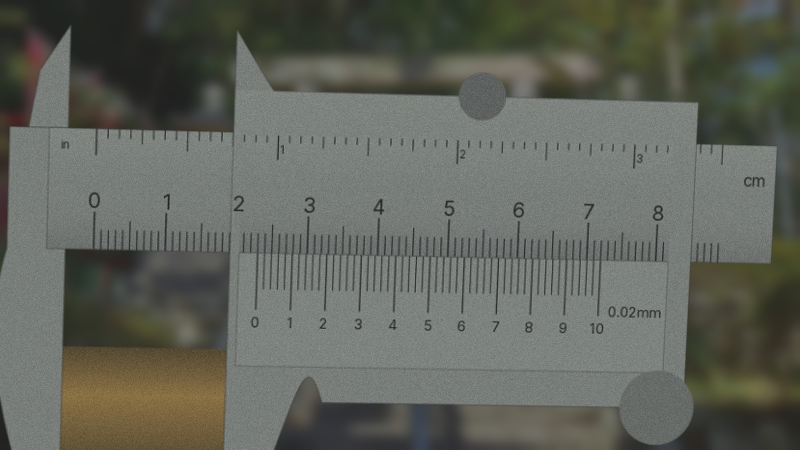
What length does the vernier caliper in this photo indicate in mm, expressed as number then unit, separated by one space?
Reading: 23.0 mm
